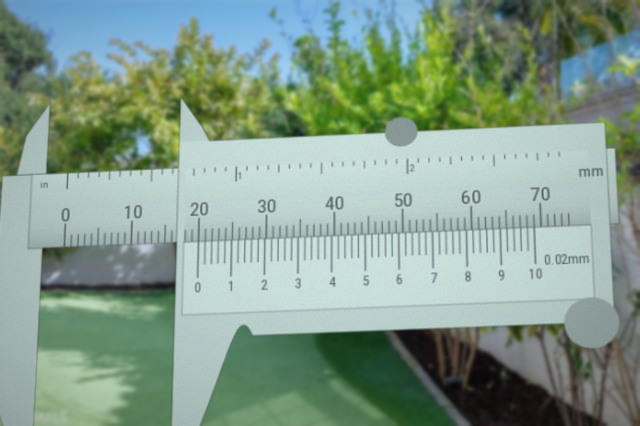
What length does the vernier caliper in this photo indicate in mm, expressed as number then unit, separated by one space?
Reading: 20.0 mm
